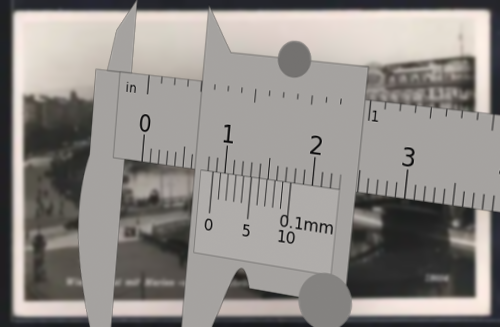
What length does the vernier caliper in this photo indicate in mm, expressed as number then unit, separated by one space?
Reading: 8.6 mm
